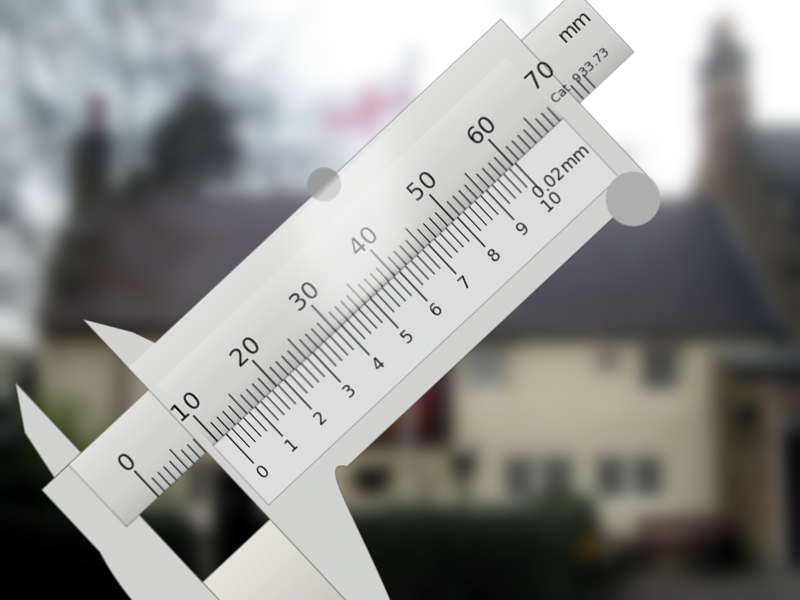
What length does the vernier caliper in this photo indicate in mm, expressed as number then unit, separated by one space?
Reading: 11.4 mm
